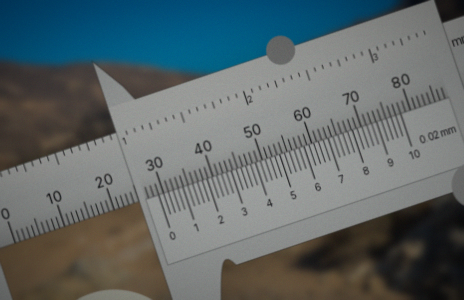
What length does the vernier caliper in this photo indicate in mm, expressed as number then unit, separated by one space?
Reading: 29.0 mm
